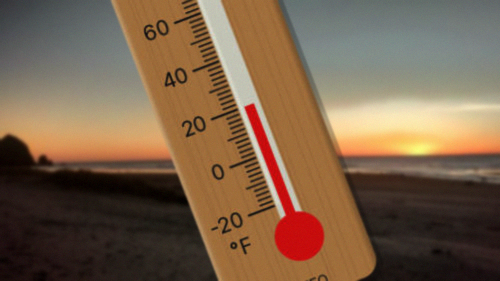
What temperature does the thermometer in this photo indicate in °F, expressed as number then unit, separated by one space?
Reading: 20 °F
